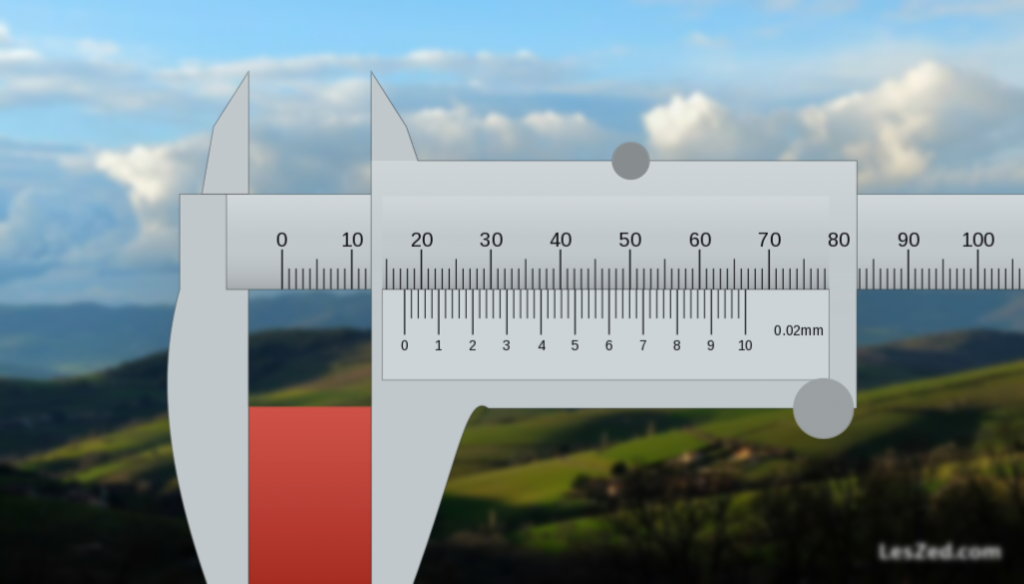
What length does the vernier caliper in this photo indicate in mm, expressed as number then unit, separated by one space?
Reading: 17.6 mm
